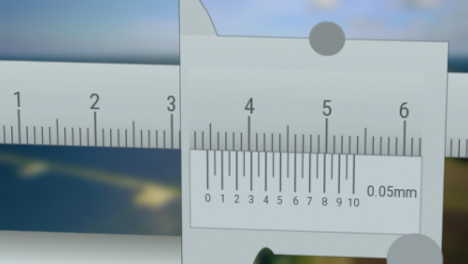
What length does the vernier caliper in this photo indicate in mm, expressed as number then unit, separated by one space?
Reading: 34.6 mm
